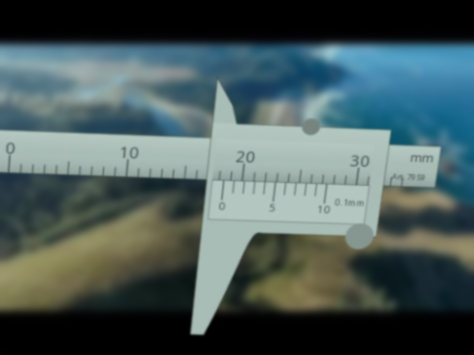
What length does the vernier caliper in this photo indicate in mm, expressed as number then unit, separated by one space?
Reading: 18.4 mm
